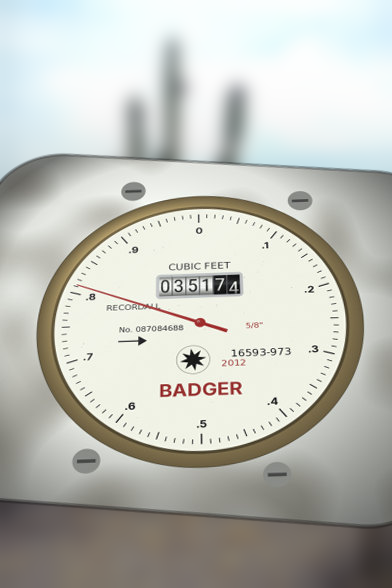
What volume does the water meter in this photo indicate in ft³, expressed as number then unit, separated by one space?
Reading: 35173.81 ft³
